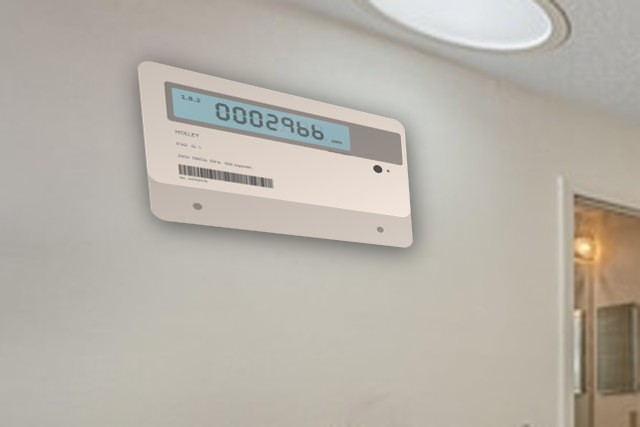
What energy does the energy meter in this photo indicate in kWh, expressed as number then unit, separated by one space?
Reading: 2966 kWh
